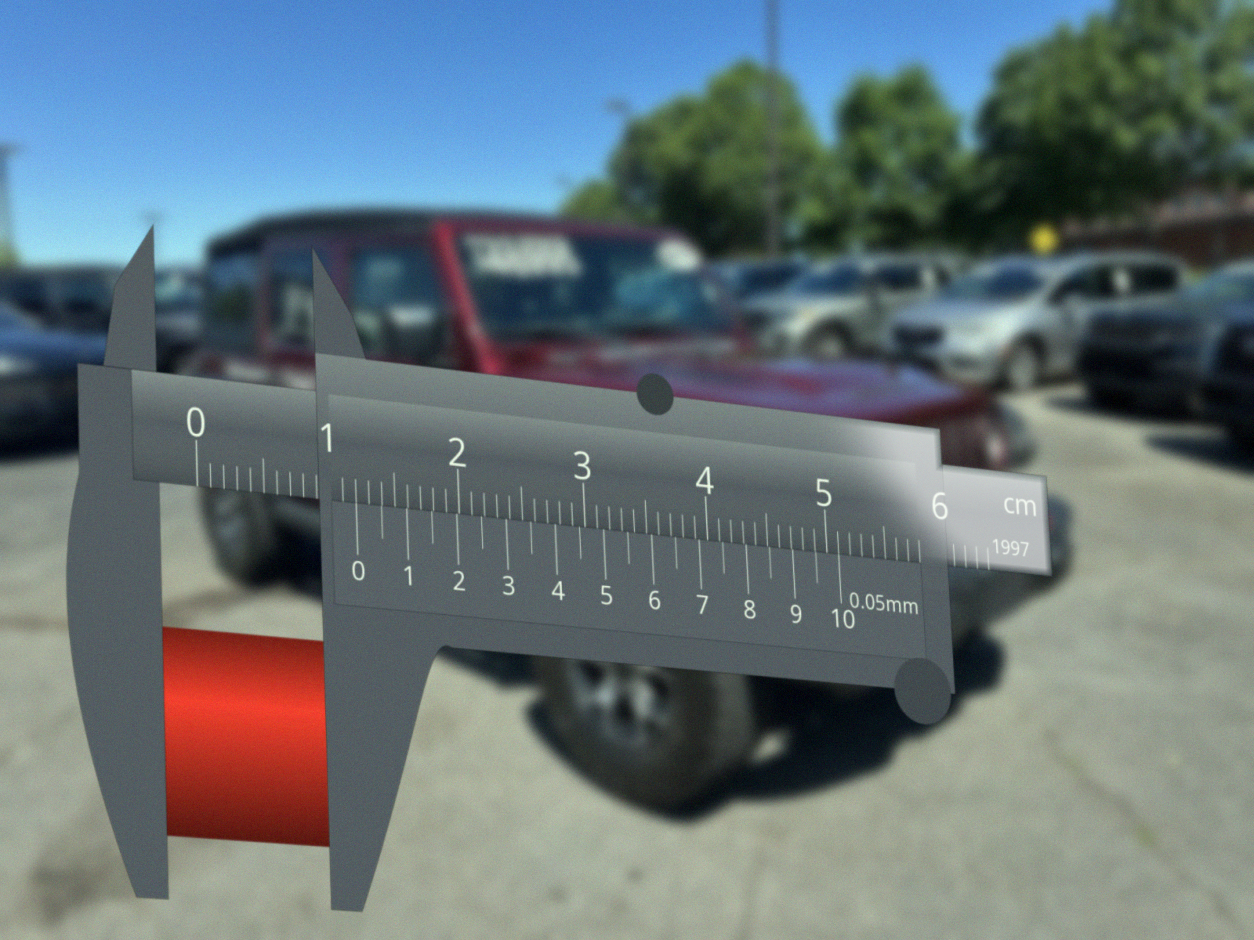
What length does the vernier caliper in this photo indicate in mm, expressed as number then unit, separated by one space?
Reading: 12.0 mm
